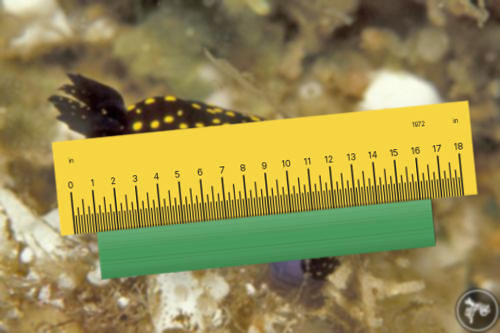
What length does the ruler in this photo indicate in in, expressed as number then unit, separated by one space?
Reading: 15.5 in
